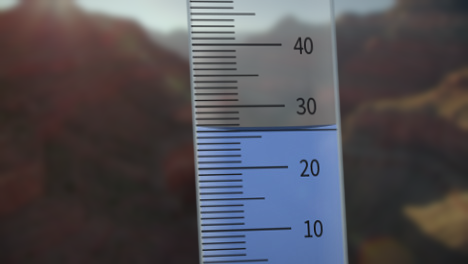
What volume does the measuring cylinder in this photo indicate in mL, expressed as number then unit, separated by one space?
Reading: 26 mL
